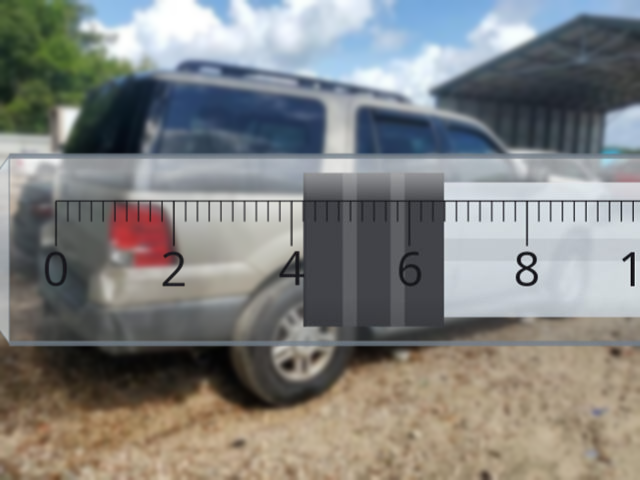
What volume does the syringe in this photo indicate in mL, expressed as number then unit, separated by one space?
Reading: 4.2 mL
